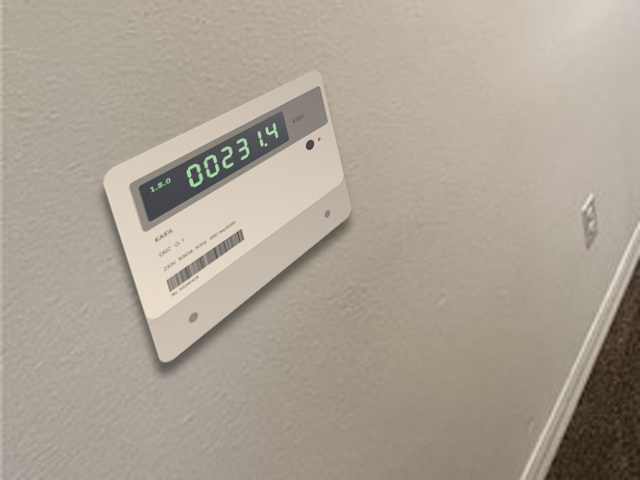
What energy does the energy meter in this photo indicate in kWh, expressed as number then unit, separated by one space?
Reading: 231.4 kWh
